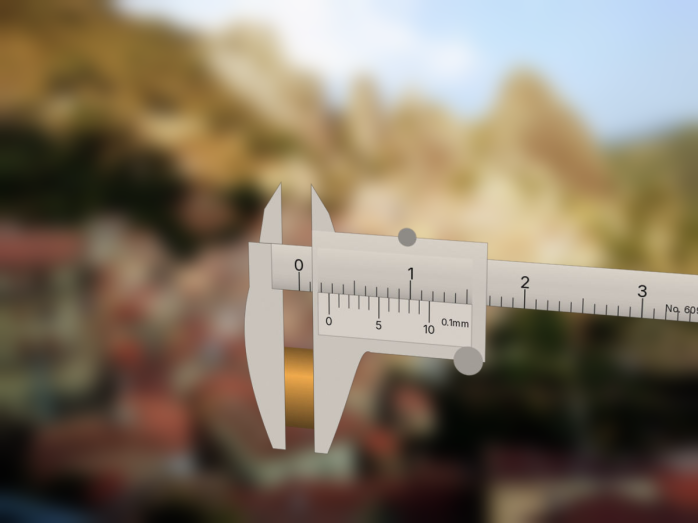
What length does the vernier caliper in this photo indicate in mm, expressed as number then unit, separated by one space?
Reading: 2.7 mm
